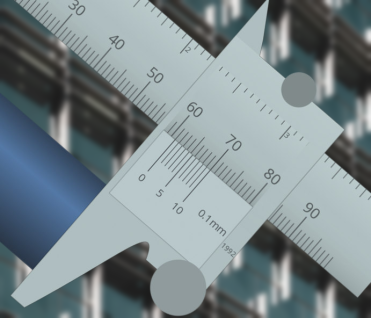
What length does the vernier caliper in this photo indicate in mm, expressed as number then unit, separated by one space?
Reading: 61.0 mm
